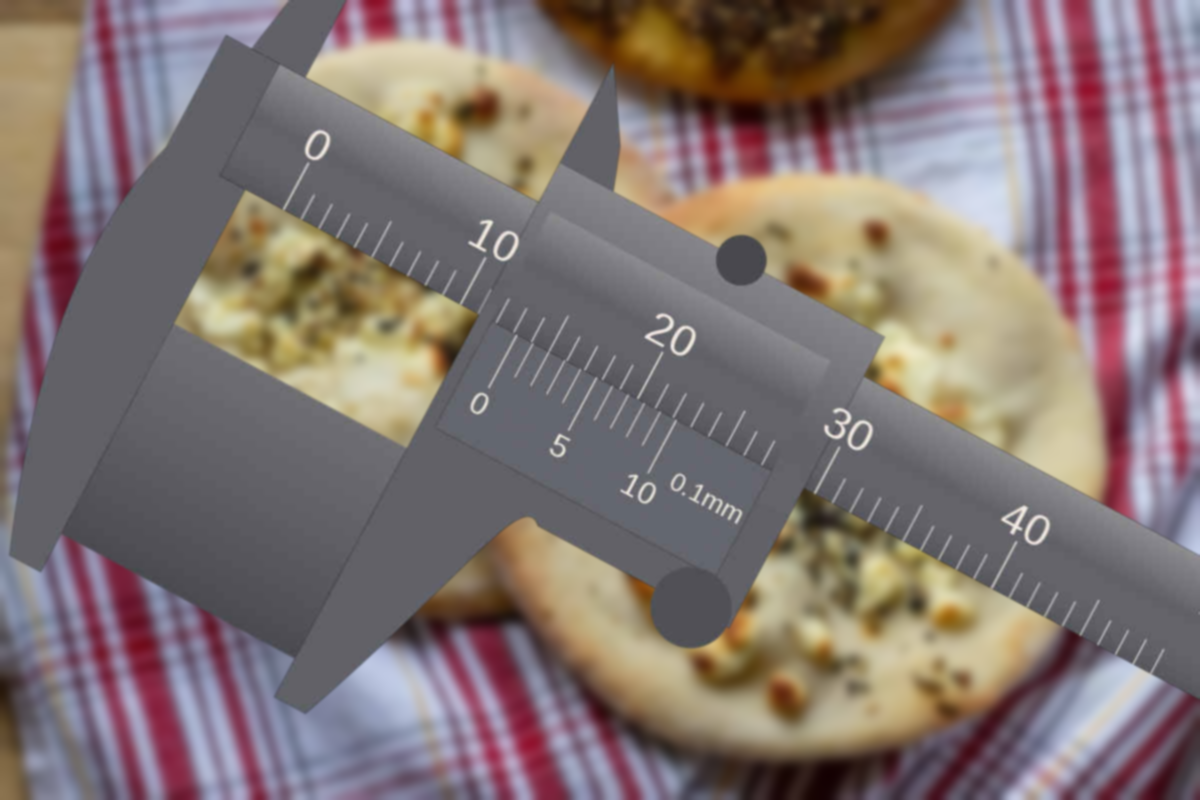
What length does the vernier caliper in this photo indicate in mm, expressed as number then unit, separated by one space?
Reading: 13.2 mm
